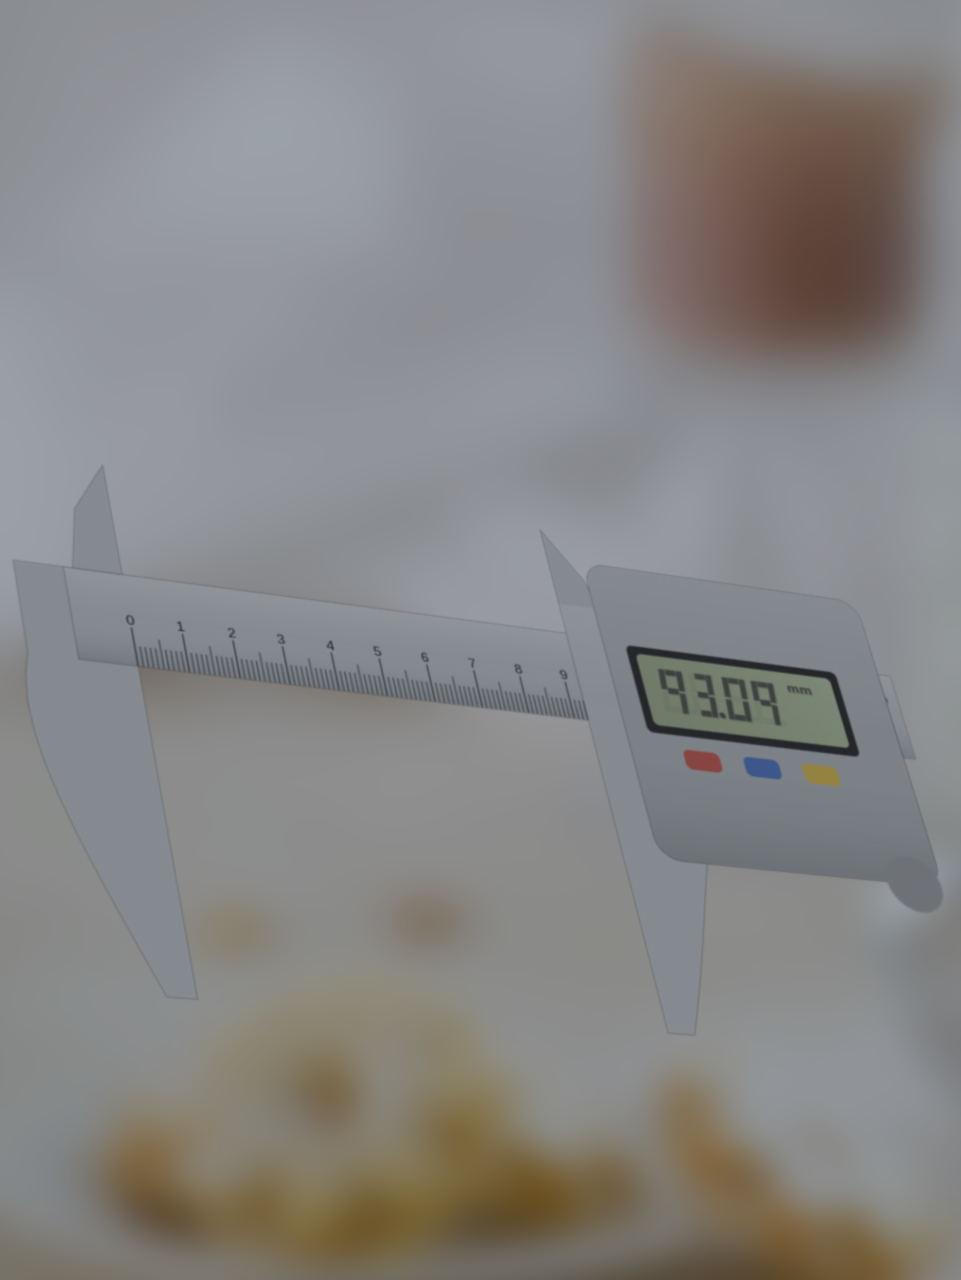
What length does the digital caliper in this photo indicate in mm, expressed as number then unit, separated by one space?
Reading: 93.09 mm
